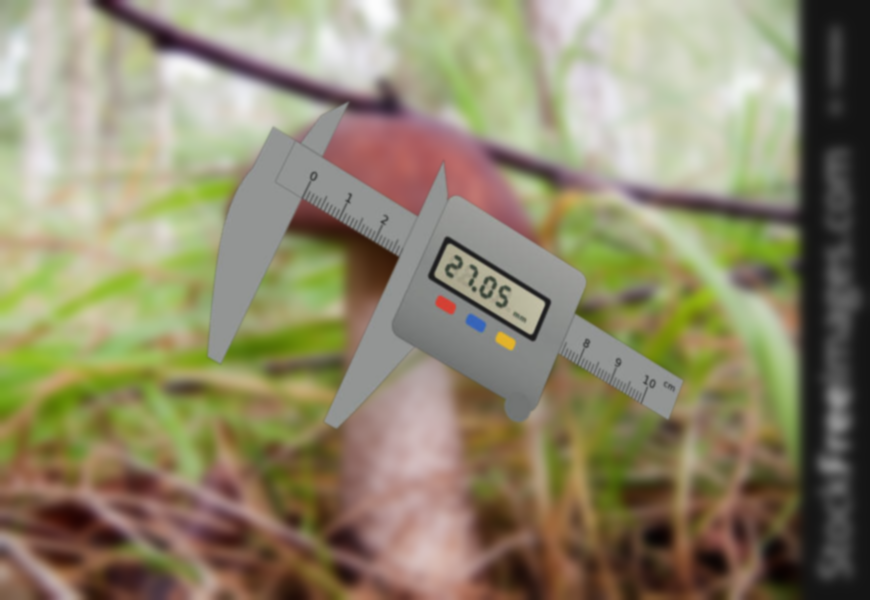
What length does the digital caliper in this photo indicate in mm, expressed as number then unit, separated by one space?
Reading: 27.05 mm
